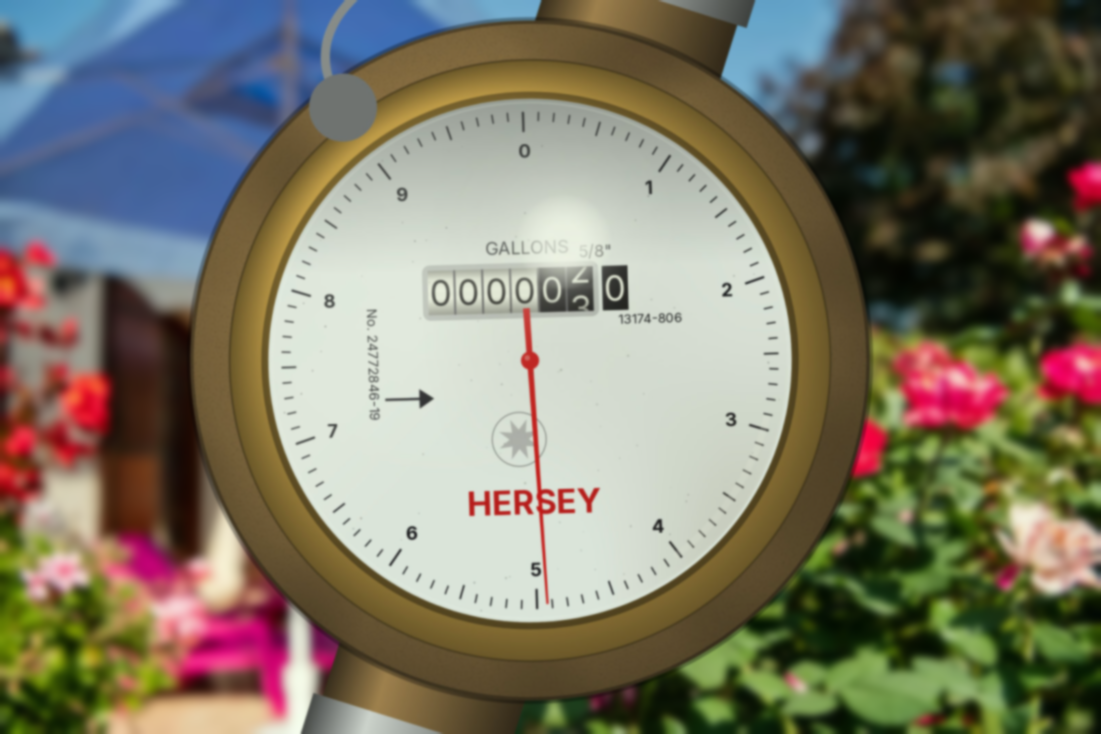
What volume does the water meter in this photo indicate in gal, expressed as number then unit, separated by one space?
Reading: 24.9 gal
